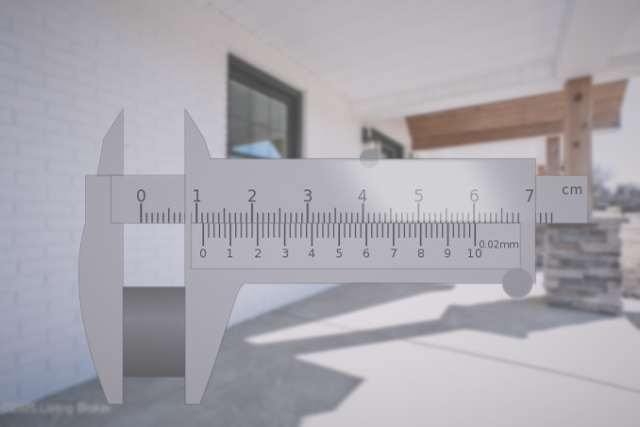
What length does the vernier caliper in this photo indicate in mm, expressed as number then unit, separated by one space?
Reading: 11.2 mm
